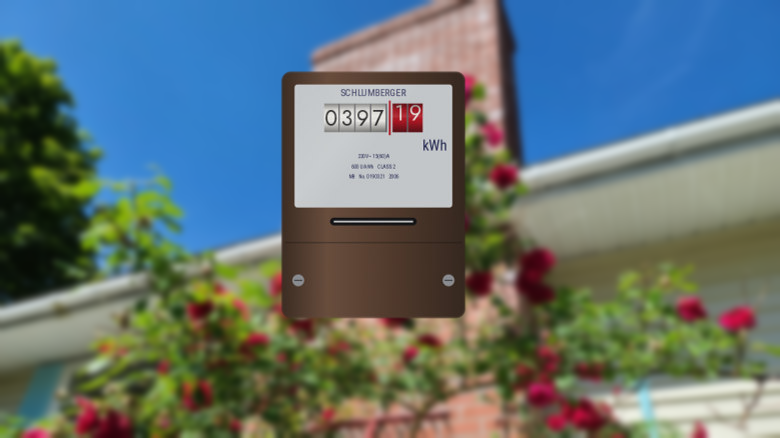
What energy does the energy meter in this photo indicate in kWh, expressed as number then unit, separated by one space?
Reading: 397.19 kWh
